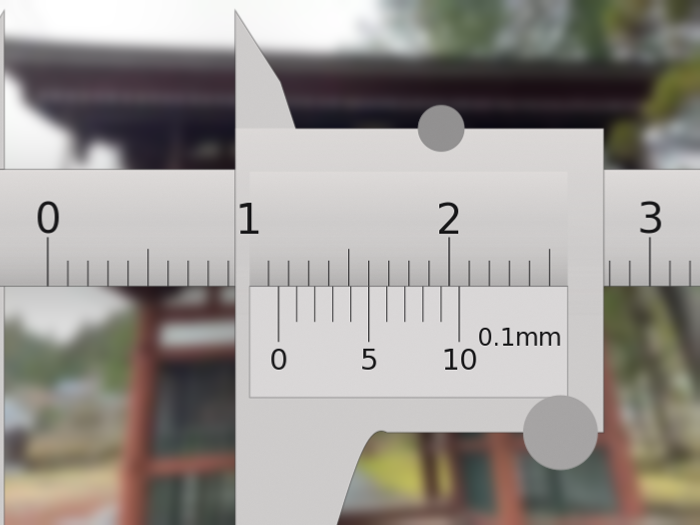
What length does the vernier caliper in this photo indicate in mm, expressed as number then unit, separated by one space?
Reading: 11.5 mm
